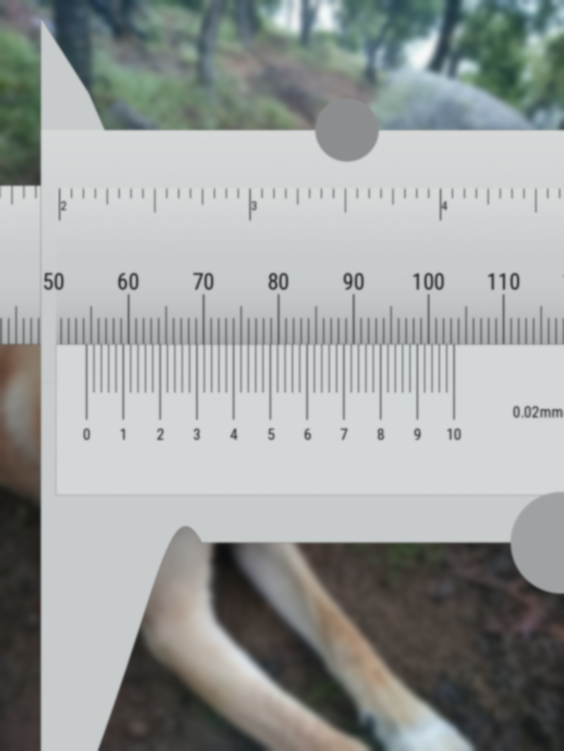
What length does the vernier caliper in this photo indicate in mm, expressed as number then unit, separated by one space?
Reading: 54.4 mm
